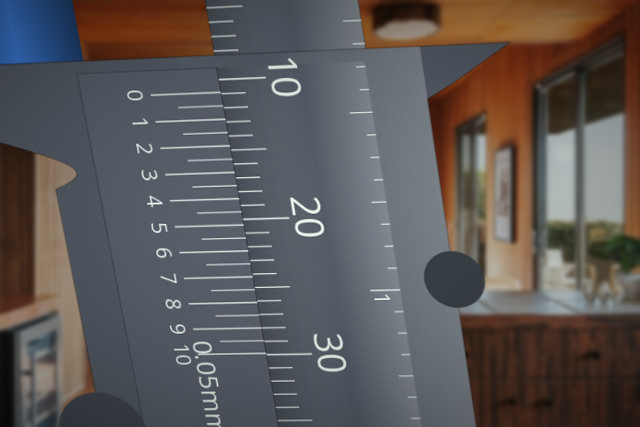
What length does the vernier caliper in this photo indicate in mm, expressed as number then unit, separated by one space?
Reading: 10.9 mm
